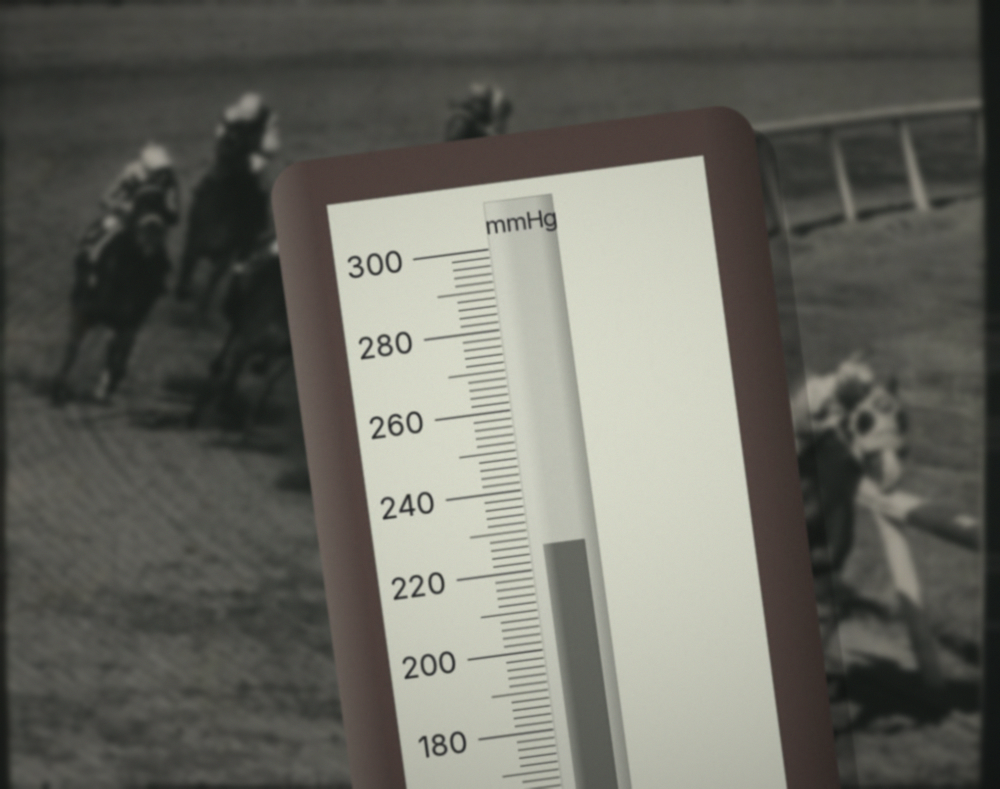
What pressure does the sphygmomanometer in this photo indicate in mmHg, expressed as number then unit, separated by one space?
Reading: 226 mmHg
